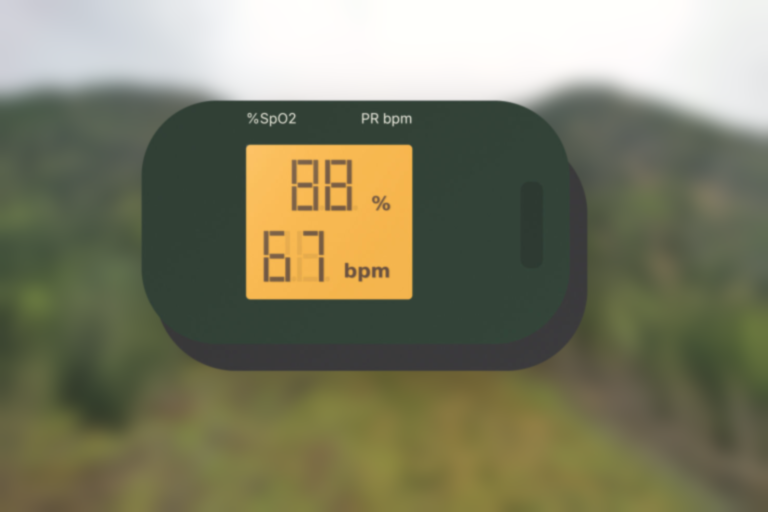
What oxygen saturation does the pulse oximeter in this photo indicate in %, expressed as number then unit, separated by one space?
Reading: 88 %
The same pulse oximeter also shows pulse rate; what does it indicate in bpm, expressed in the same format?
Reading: 67 bpm
